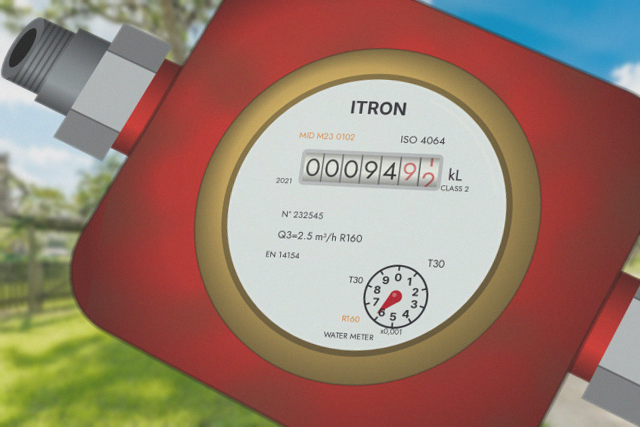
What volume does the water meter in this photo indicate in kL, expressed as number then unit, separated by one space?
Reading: 94.916 kL
